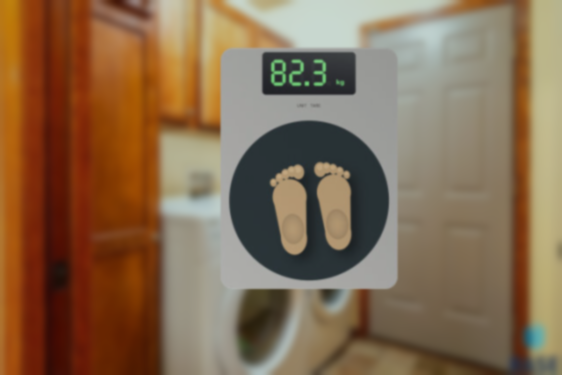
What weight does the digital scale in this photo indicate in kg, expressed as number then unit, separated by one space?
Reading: 82.3 kg
